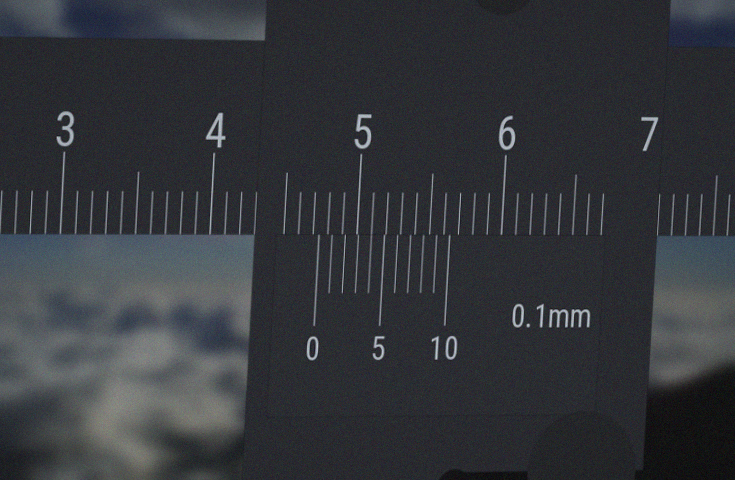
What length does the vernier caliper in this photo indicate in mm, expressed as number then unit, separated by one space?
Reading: 47.4 mm
